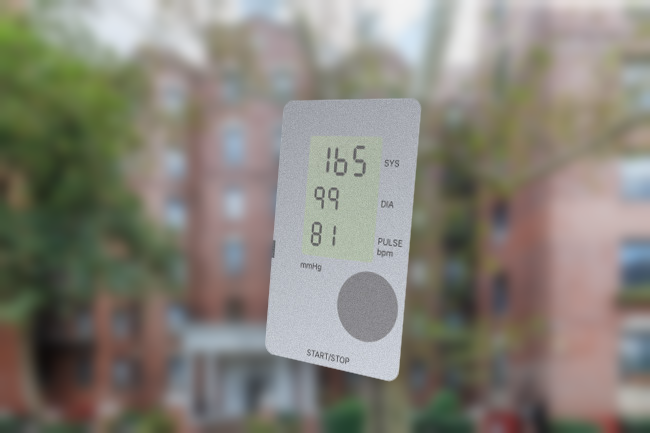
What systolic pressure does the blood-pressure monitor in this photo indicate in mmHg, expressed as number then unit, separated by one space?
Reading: 165 mmHg
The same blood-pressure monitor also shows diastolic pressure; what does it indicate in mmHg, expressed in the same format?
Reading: 99 mmHg
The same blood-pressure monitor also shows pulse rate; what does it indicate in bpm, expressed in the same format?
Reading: 81 bpm
